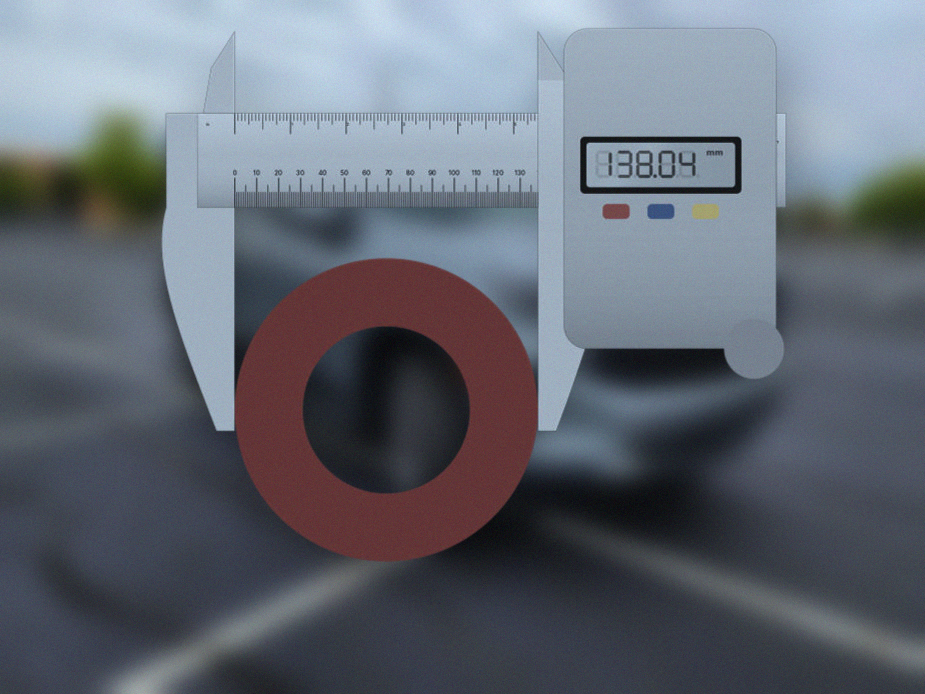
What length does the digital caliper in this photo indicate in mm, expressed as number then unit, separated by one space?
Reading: 138.04 mm
